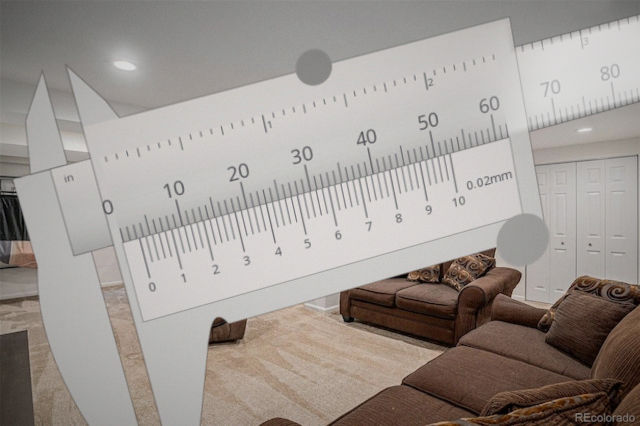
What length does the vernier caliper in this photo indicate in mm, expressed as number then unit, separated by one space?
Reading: 3.4 mm
